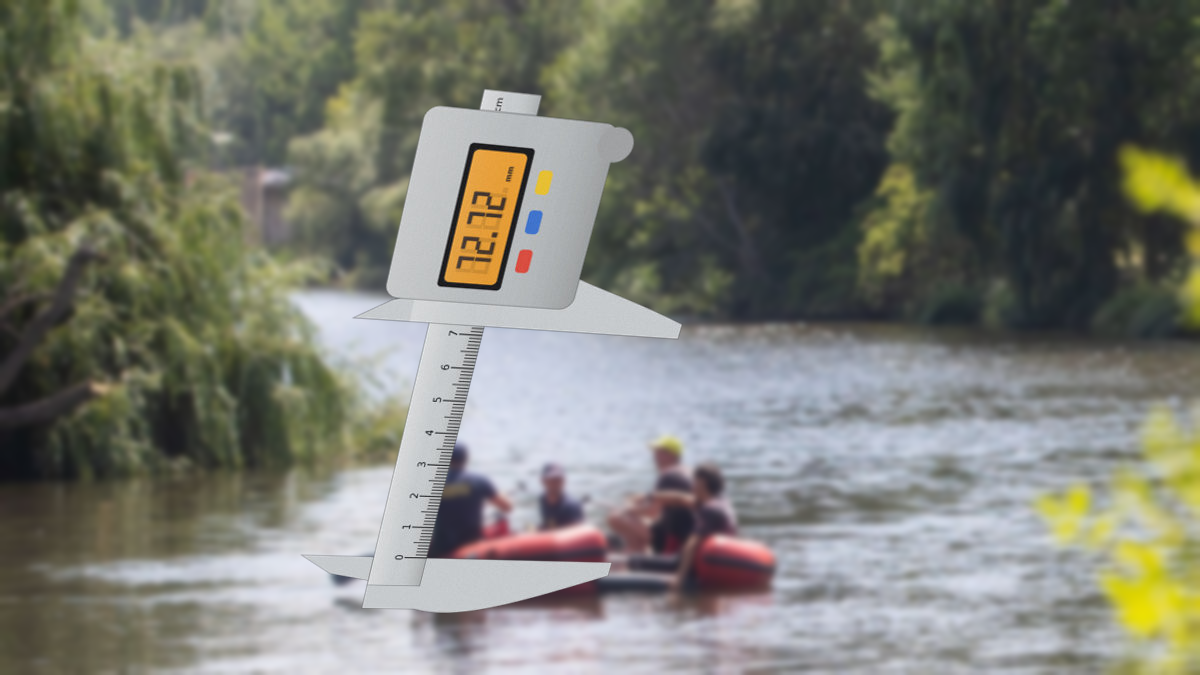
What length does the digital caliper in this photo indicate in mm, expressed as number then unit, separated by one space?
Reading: 72.72 mm
